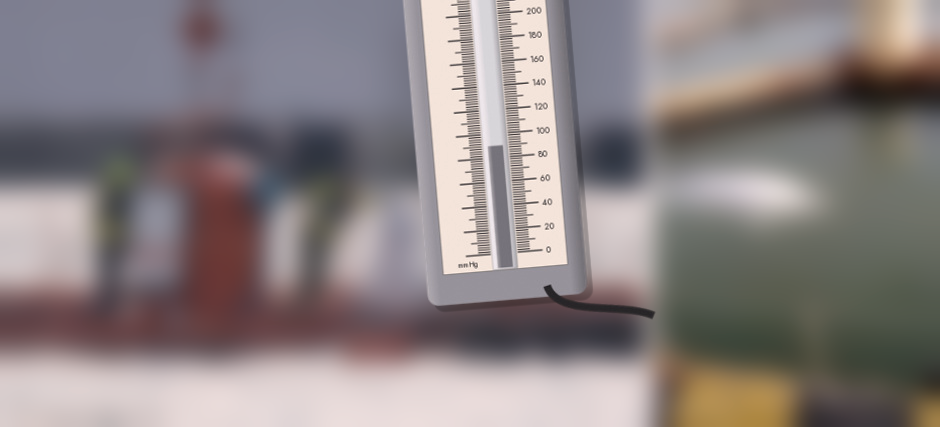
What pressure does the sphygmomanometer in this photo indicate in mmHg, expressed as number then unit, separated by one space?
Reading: 90 mmHg
